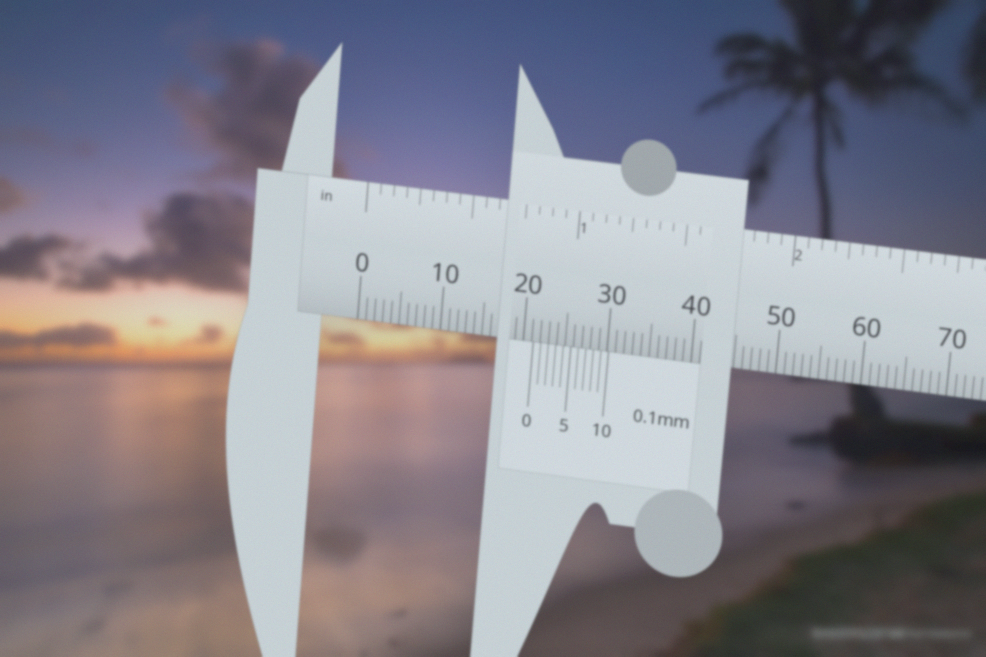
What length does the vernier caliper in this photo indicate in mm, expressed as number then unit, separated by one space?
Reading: 21.2 mm
